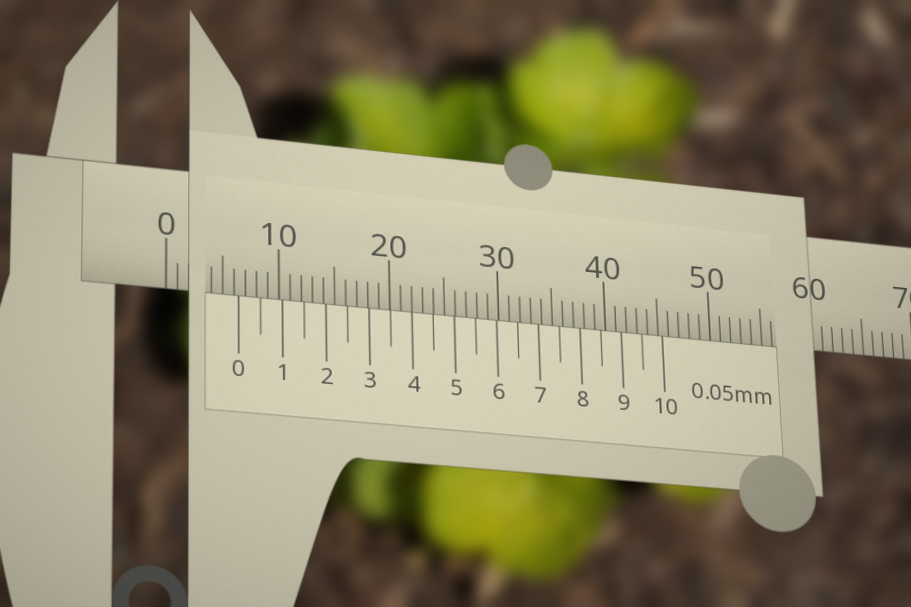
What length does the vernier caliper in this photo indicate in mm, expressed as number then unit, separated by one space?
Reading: 6.4 mm
